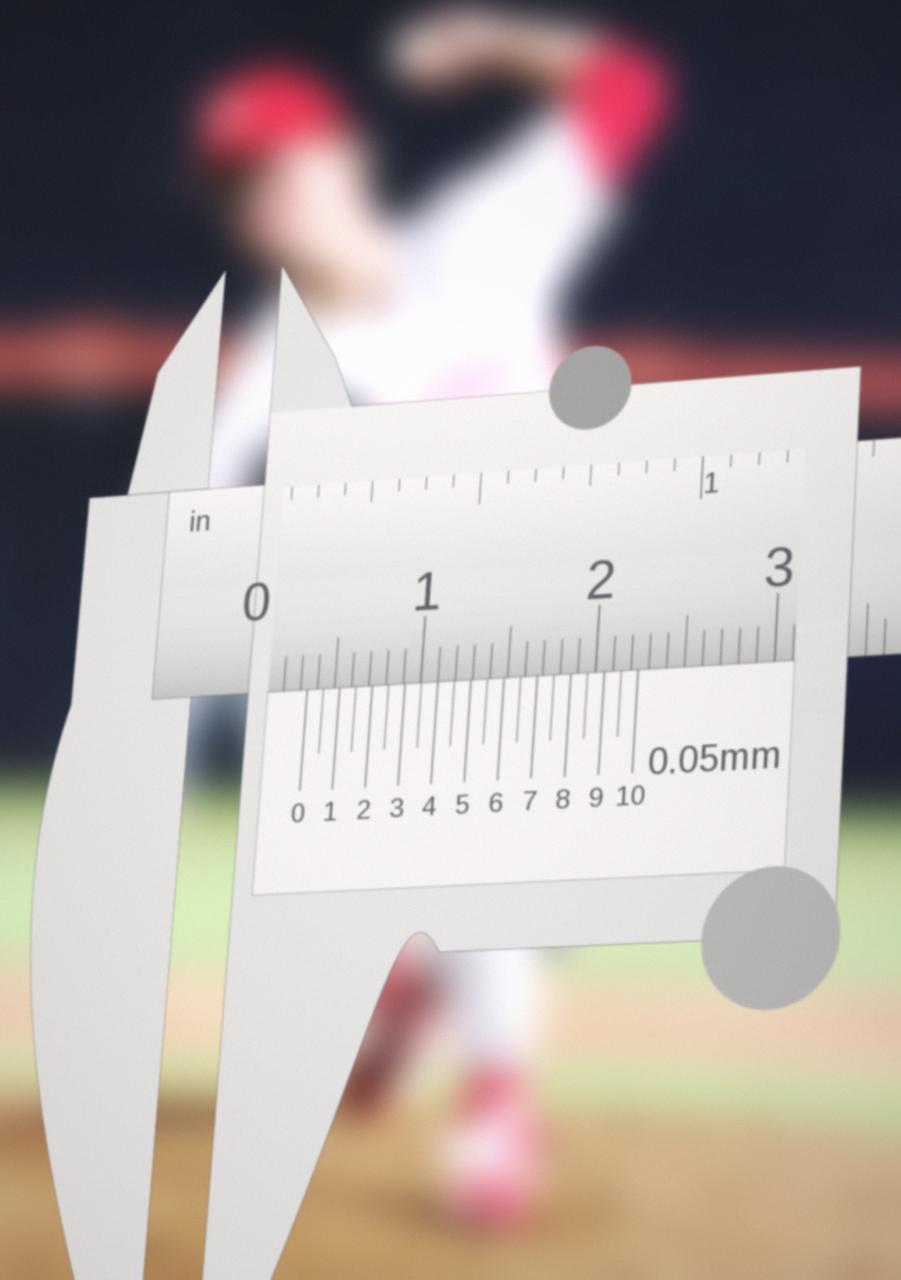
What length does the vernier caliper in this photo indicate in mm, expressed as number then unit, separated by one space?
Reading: 3.4 mm
